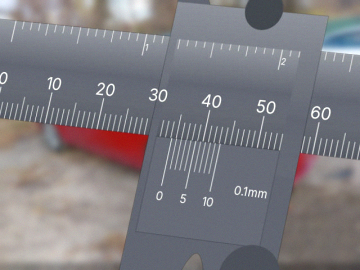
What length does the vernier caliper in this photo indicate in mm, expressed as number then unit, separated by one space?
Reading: 34.2 mm
